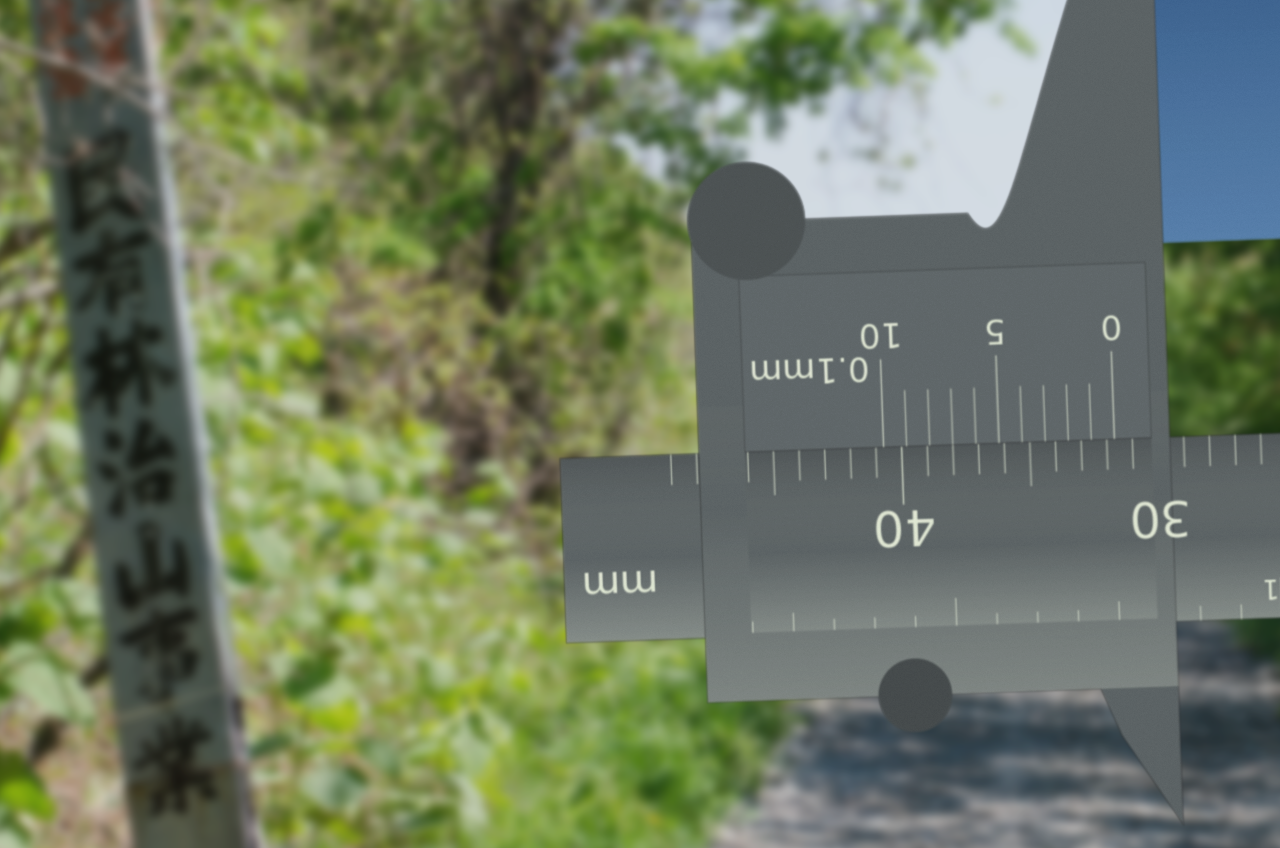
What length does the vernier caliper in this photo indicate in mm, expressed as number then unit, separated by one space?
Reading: 31.7 mm
